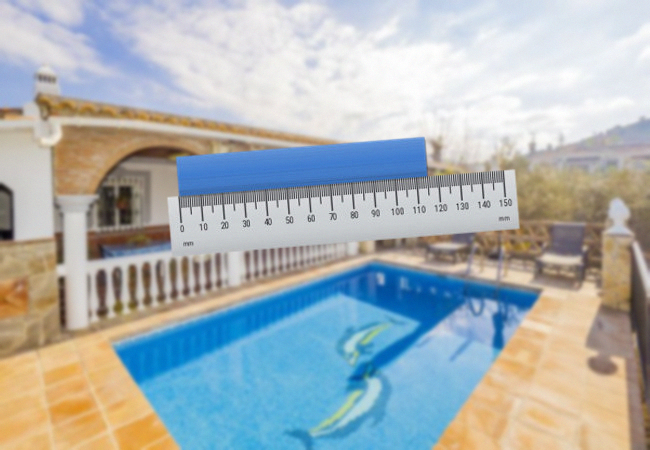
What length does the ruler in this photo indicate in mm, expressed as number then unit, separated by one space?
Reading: 115 mm
